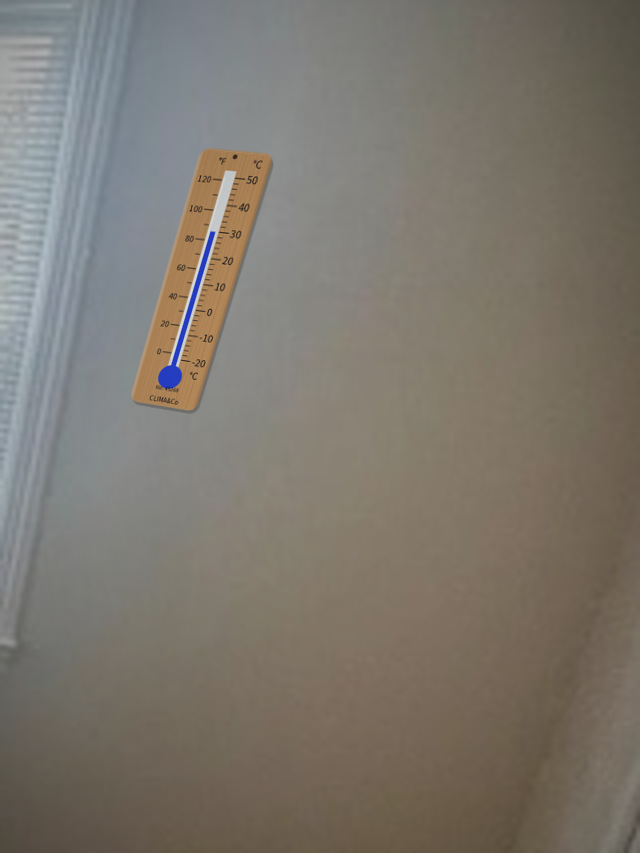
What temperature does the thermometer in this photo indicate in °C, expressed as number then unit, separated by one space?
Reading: 30 °C
